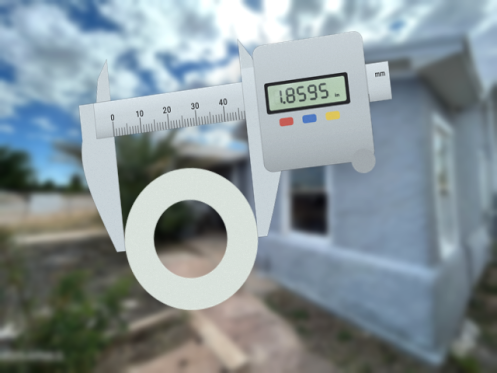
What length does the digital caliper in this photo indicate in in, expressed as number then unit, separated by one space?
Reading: 1.8595 in
